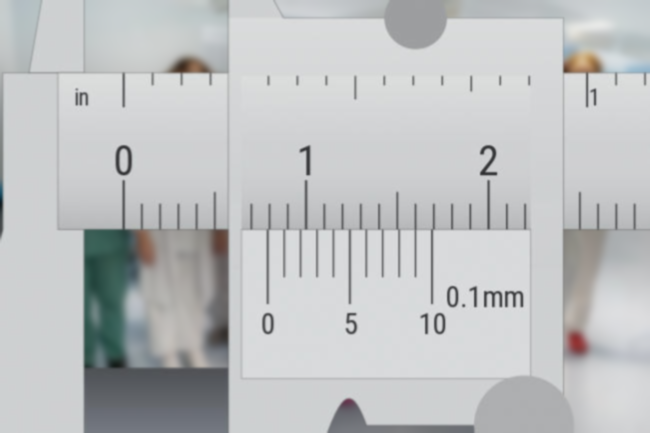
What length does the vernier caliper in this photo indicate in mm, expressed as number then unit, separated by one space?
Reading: 7.9 mm
